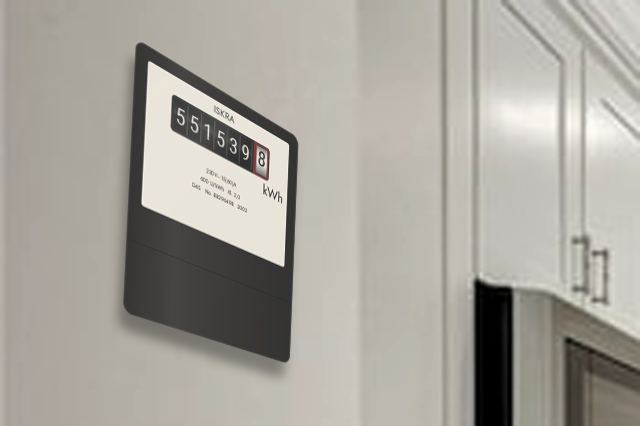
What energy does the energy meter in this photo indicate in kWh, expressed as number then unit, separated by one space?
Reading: 551539.8 kWh
